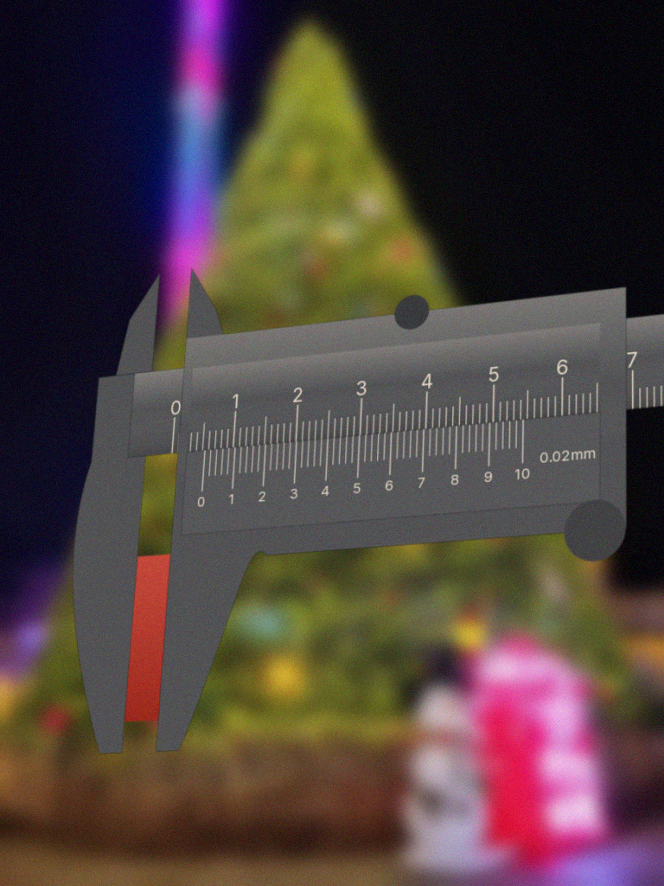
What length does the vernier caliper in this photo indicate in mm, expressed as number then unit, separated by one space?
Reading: 5.4 mm
